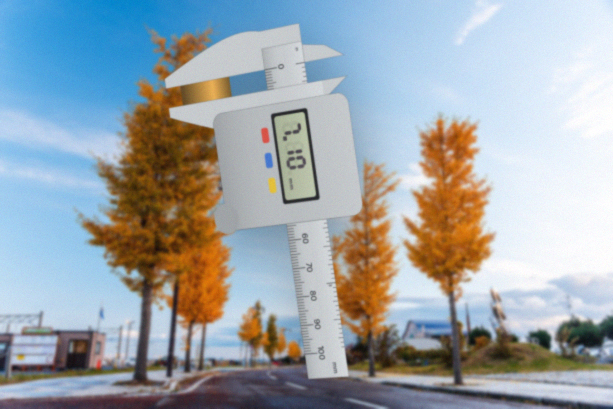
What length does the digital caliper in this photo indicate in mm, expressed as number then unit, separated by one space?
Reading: 7.10 mm
